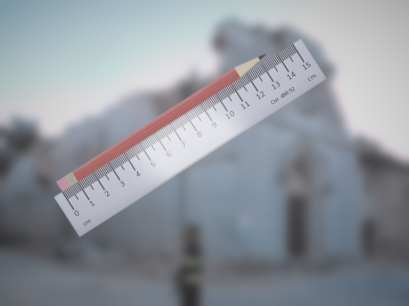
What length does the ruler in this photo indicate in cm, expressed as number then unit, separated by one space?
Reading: 13.5 cm
